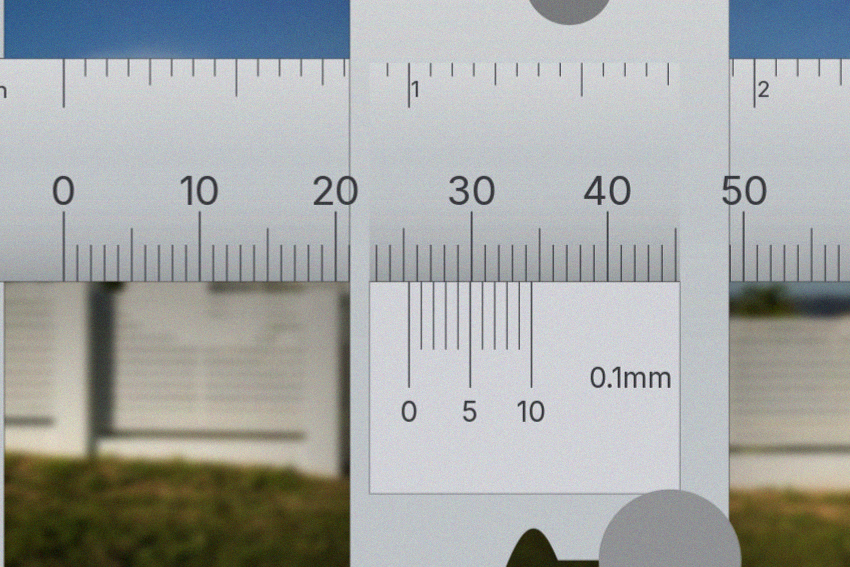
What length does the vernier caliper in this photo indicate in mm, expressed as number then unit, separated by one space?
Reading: 25.4 mm
